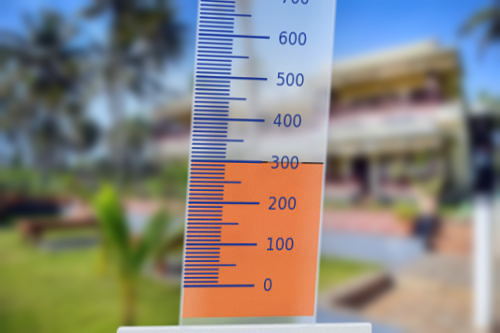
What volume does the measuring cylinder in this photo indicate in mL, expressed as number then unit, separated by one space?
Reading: 300 mL
